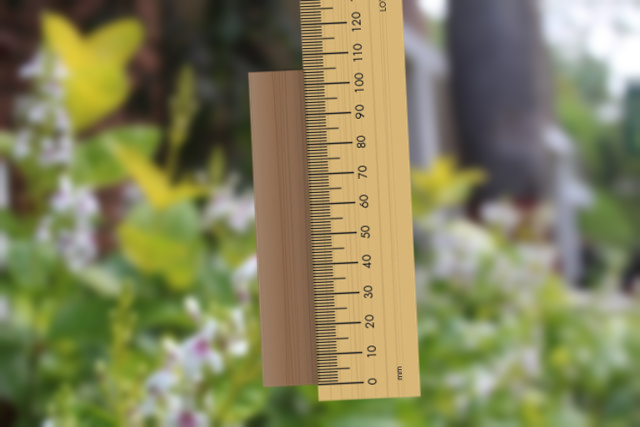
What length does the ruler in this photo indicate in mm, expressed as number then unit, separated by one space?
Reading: 105 mm
